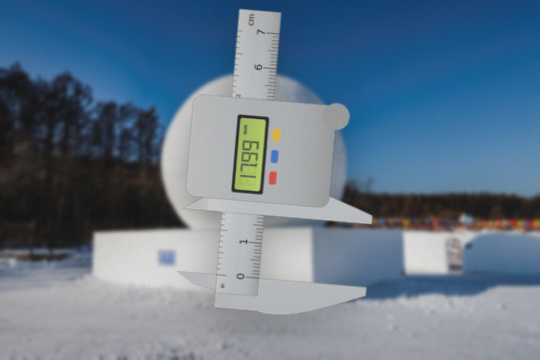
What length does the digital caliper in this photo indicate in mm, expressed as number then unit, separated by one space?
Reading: 17.99 mm
